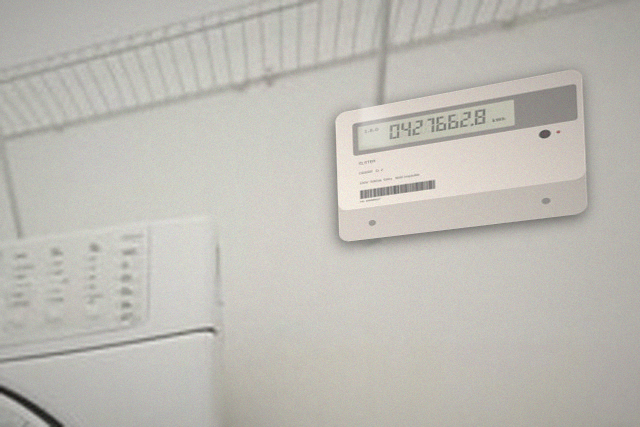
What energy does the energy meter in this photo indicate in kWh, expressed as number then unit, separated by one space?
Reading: 427662.8 kWh
